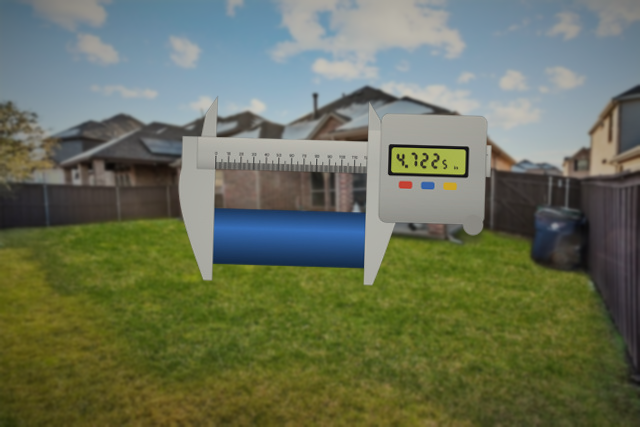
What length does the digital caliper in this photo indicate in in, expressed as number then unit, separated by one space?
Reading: 4.7225 in
